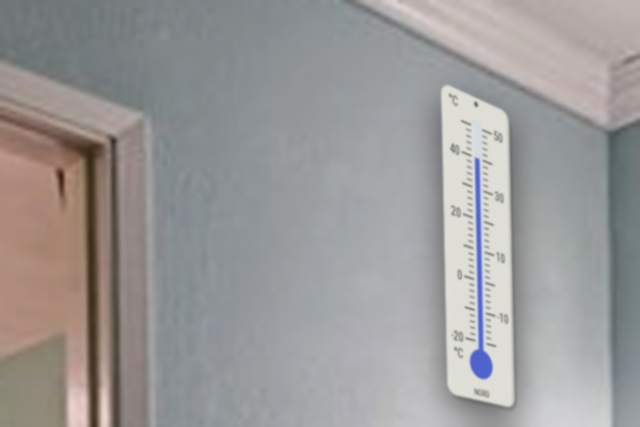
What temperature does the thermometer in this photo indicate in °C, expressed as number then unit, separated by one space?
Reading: 40 °C
